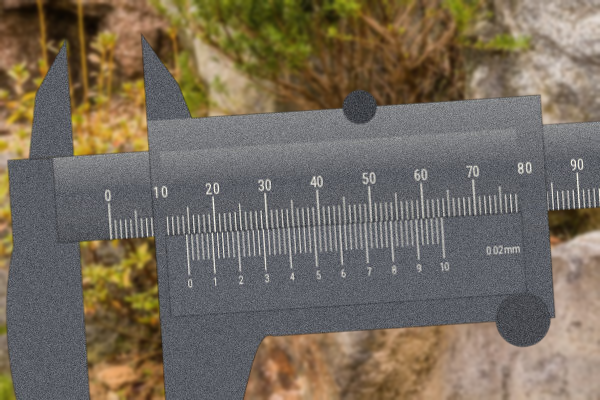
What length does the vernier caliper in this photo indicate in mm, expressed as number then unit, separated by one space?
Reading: 14.5 mm
